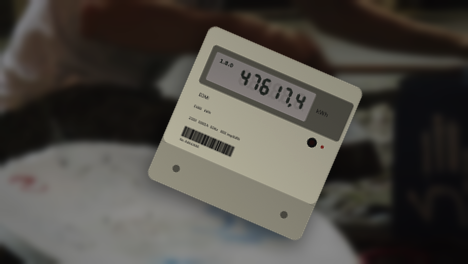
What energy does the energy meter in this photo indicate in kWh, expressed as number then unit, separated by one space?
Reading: 47617.4 kWh
